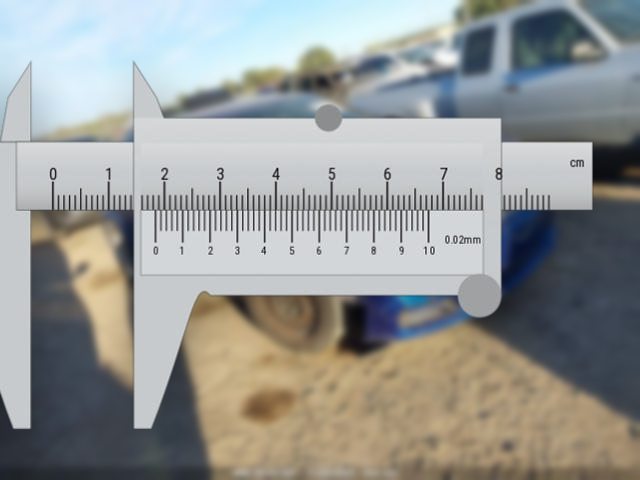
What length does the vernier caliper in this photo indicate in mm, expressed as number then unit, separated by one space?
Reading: 18.4 mm
